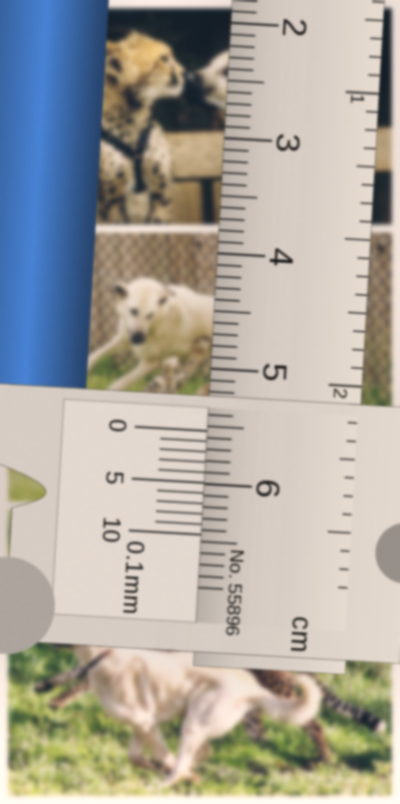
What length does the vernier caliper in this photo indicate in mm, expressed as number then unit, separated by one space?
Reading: 55.4 mm
